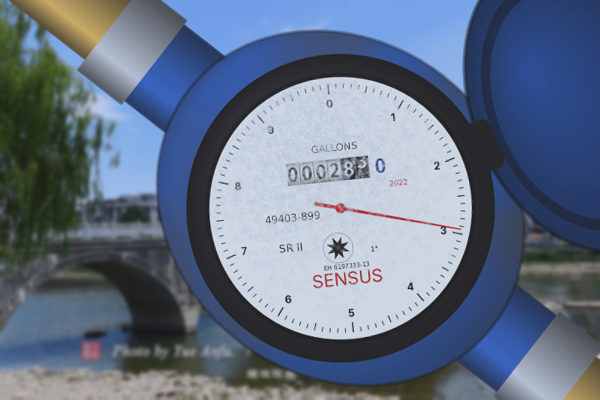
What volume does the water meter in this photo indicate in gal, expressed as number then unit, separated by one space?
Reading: 2832.9 gal
